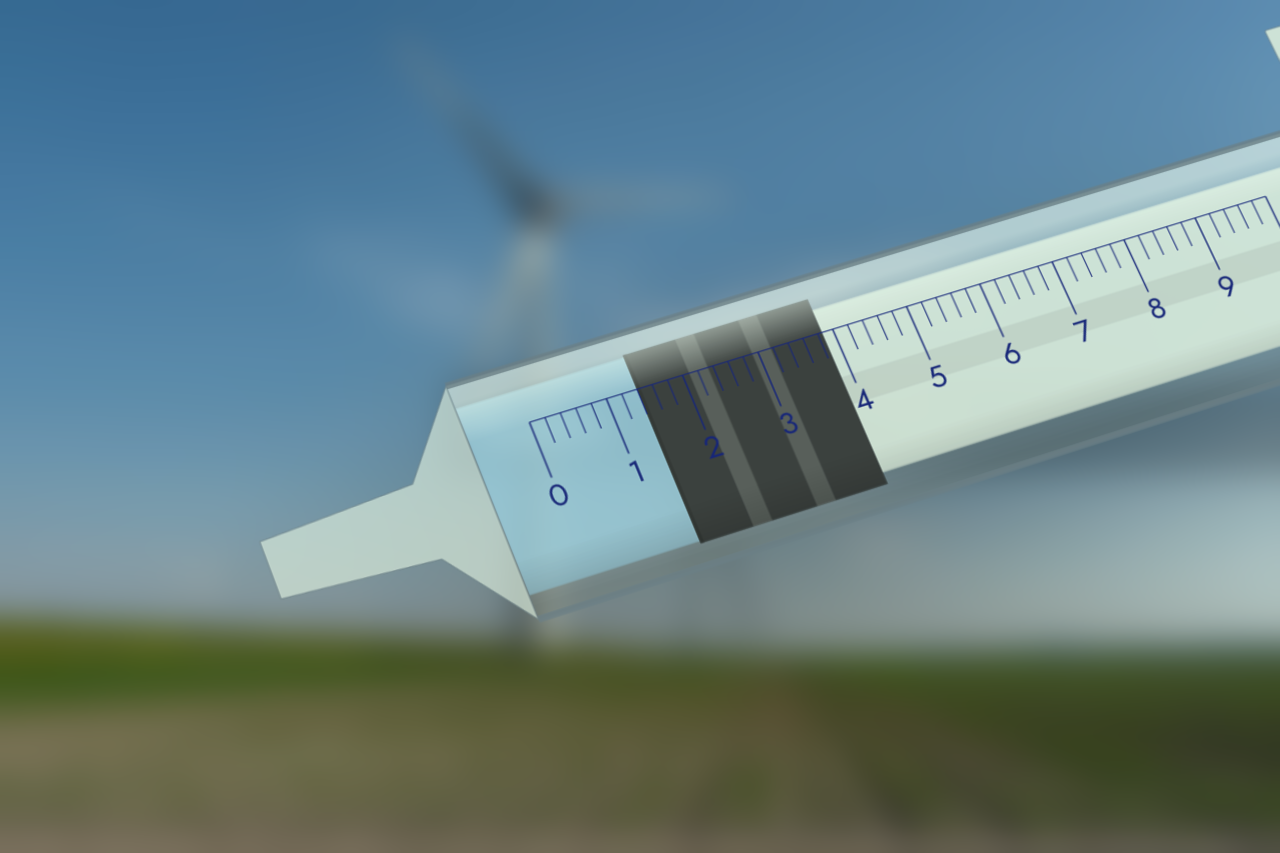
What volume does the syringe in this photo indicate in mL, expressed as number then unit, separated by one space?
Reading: 1.4 mL
